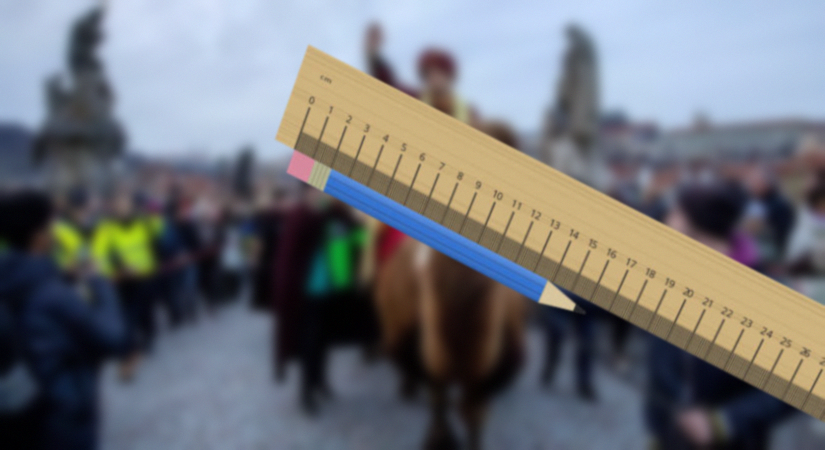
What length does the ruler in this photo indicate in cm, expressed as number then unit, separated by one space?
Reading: 16 cm
